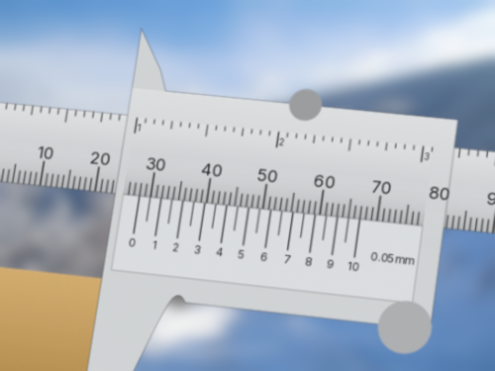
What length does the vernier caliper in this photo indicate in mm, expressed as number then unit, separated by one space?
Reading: 28.0 mm
